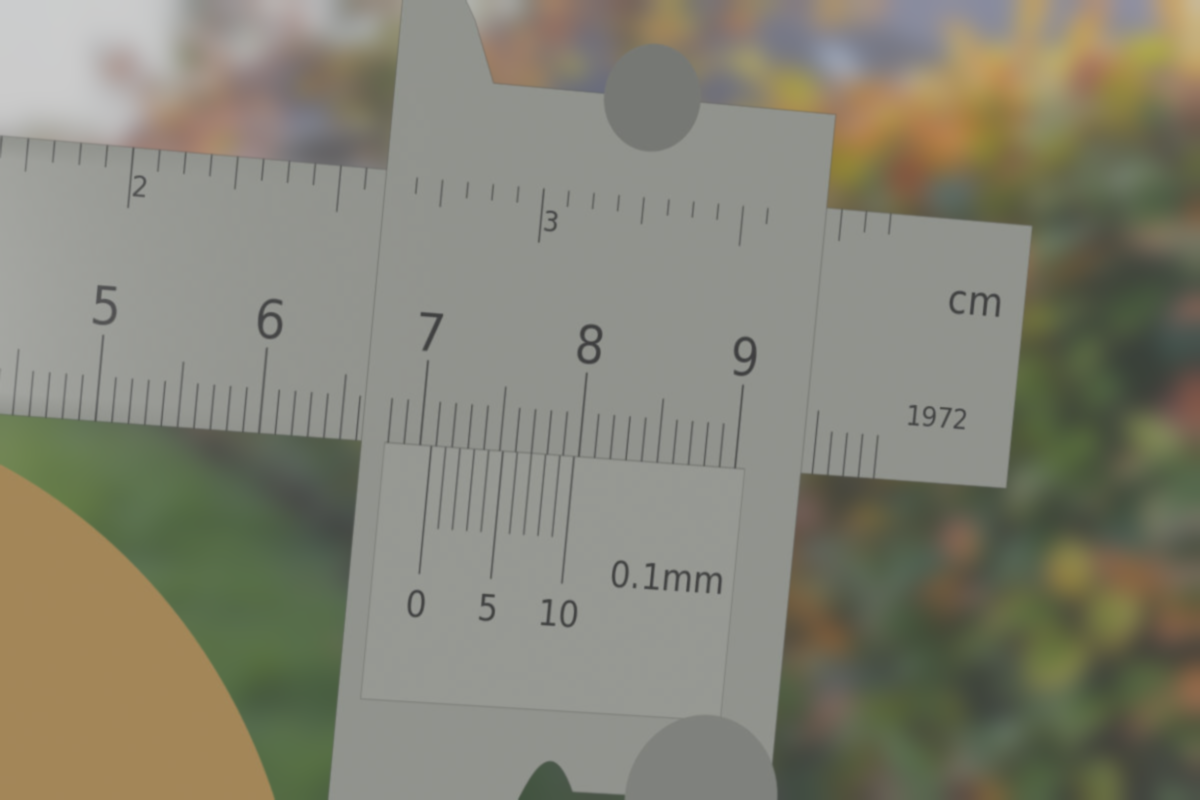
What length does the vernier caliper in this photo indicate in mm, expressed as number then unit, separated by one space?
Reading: 70.7 mm
